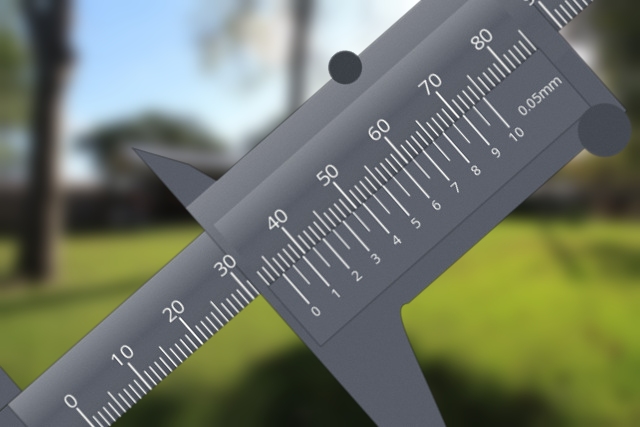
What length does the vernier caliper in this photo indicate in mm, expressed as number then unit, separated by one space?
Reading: 35.6 mm
